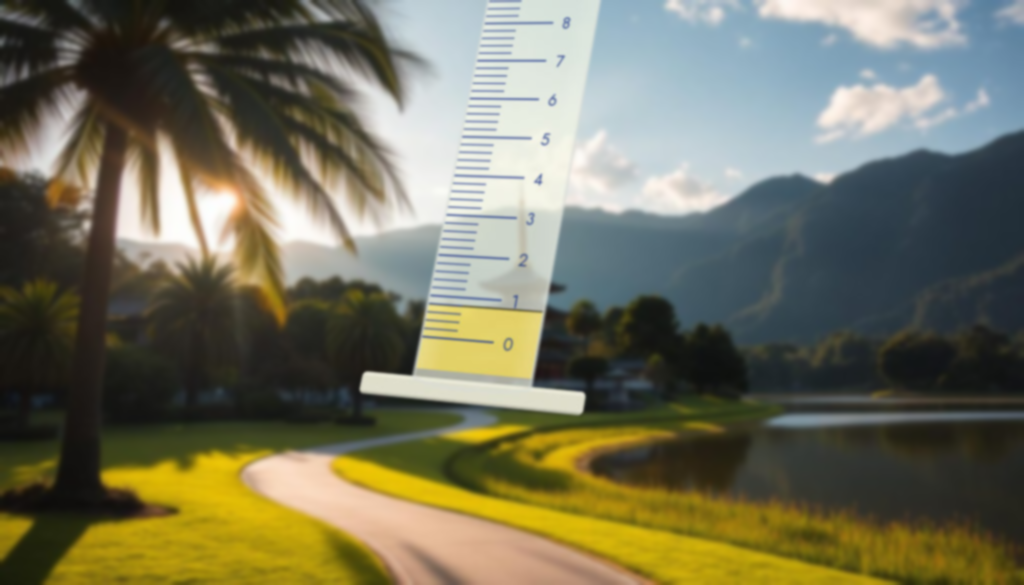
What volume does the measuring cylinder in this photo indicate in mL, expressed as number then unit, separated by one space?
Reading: 0.8 mL
